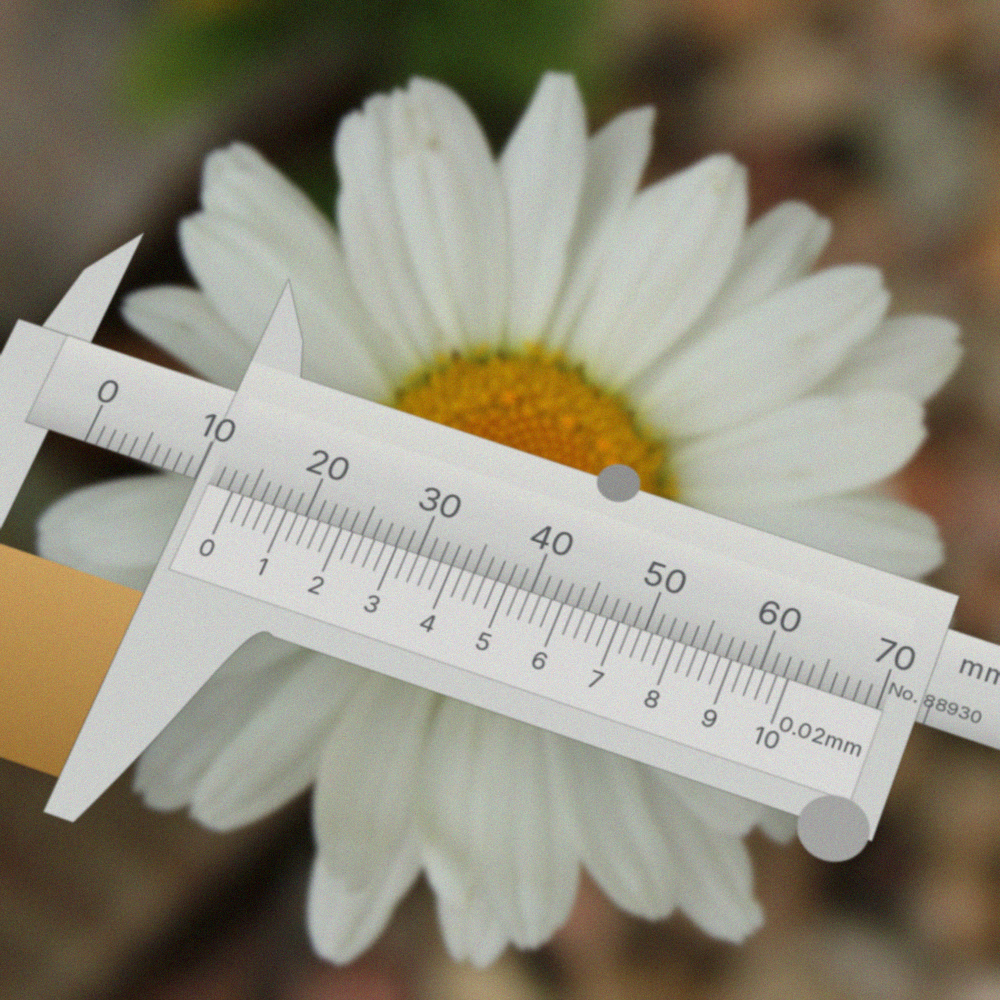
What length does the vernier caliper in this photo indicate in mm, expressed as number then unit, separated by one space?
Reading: 13.4 mm
